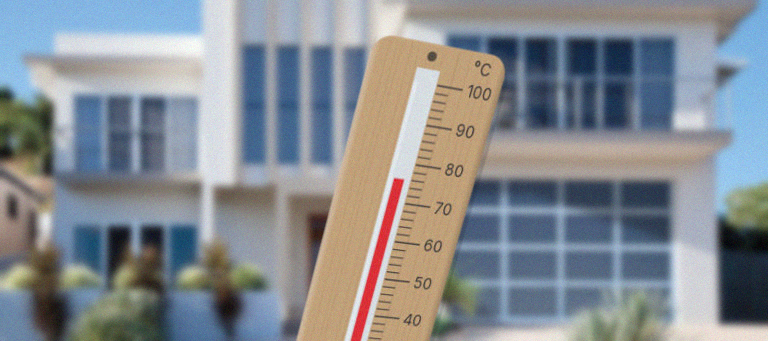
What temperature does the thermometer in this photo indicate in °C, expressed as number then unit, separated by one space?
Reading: 76 °C
